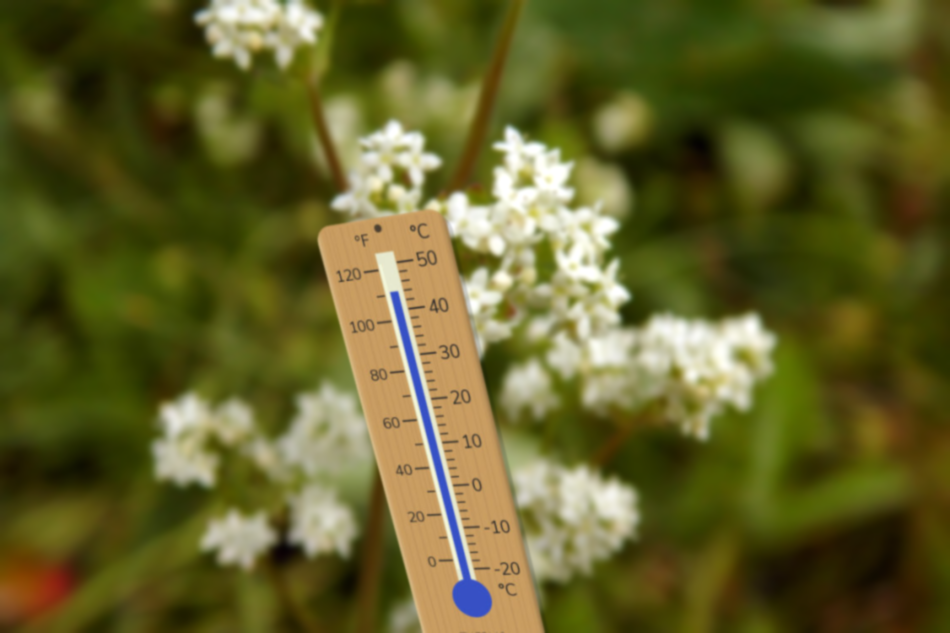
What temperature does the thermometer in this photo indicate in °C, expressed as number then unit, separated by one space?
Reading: 44 °C
